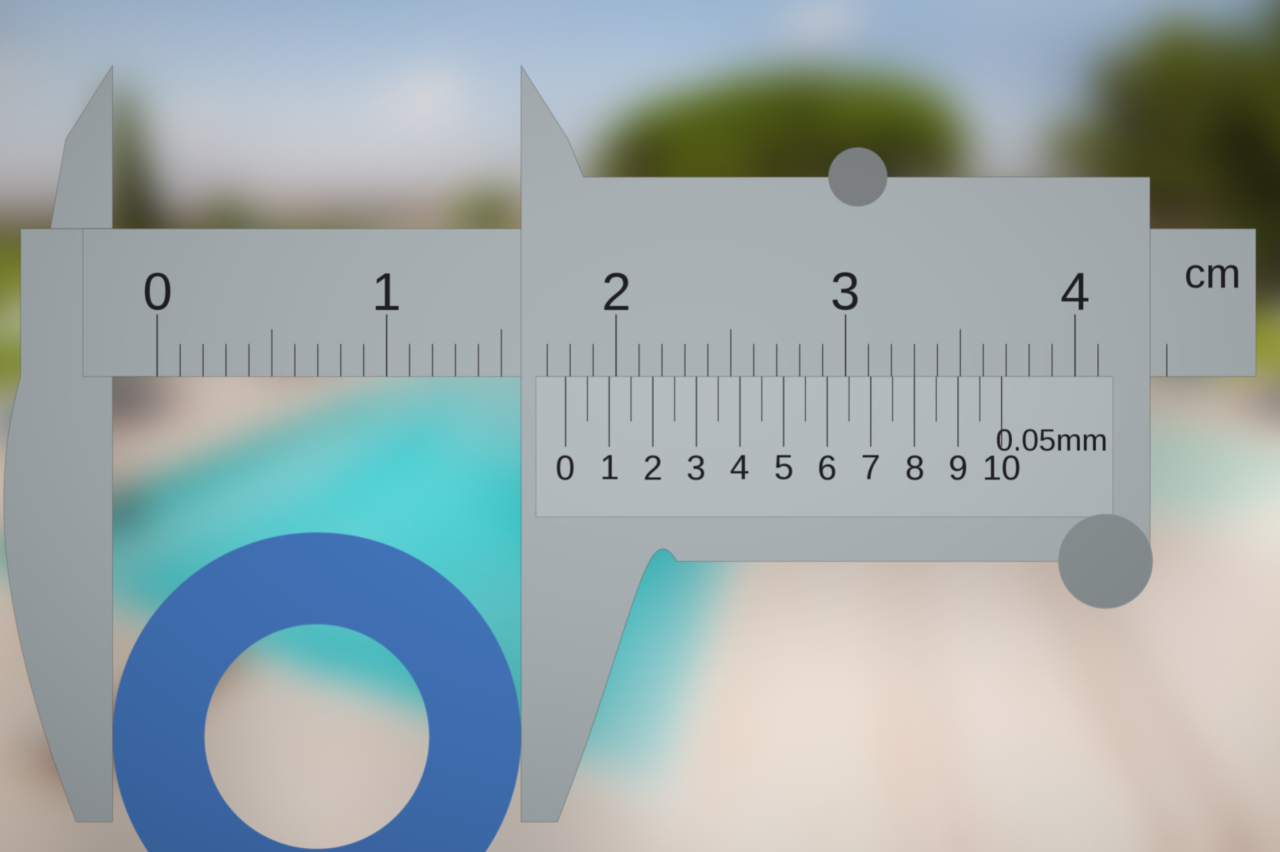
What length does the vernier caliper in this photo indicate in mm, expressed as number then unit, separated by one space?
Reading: 17.8 mm
